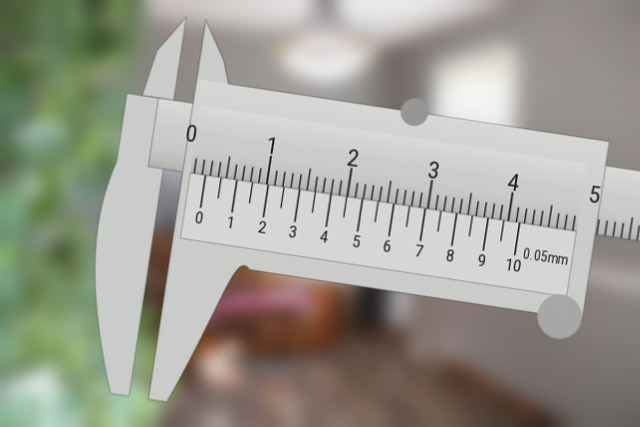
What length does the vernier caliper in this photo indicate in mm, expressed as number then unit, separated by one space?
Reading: 2.4 mm
